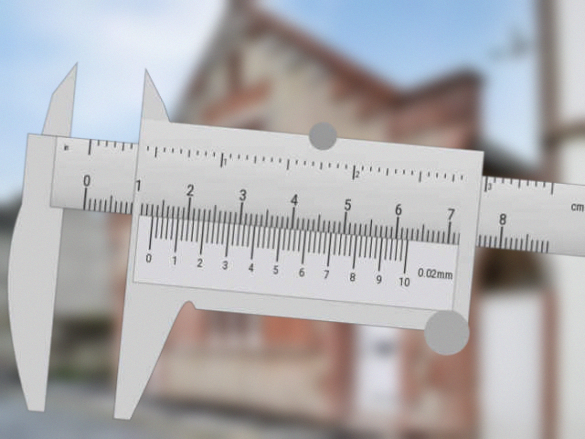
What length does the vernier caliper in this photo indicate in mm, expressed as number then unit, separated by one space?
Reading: 13.2 mm
